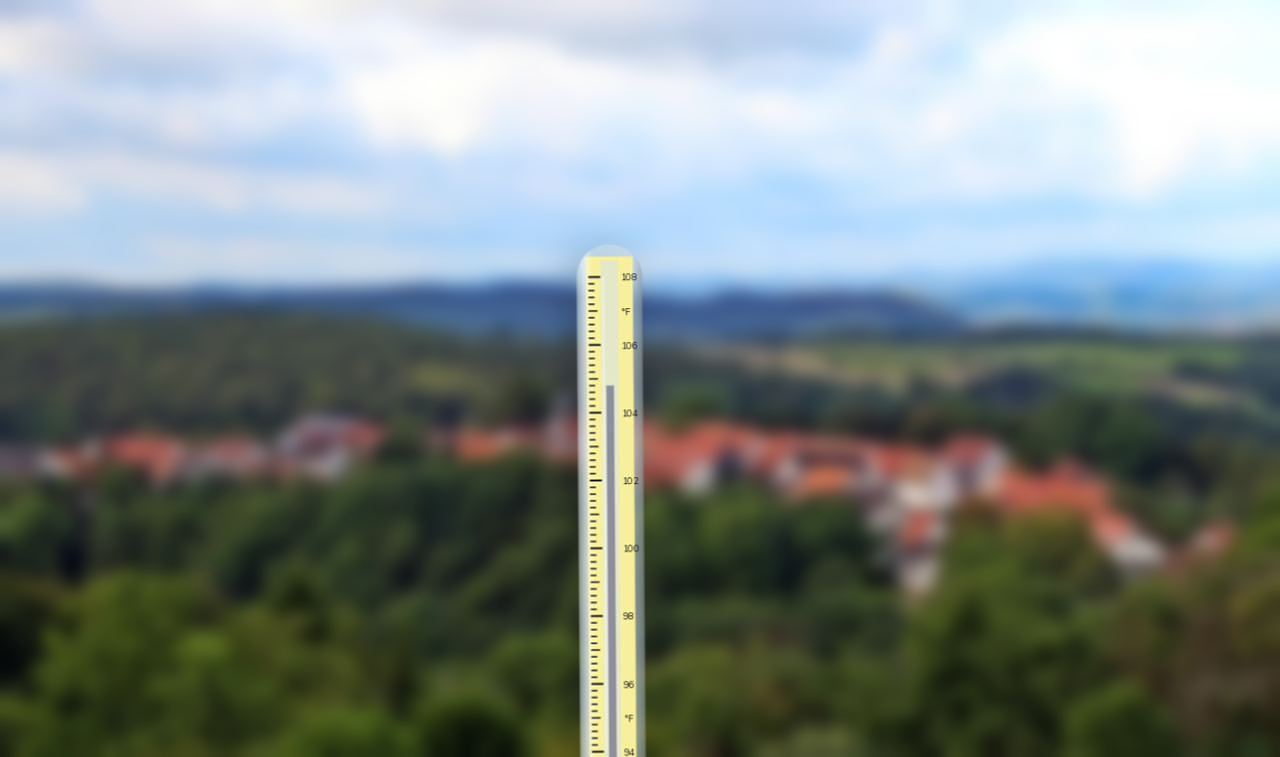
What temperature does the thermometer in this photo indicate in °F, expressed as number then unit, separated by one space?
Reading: 104.8 °F
